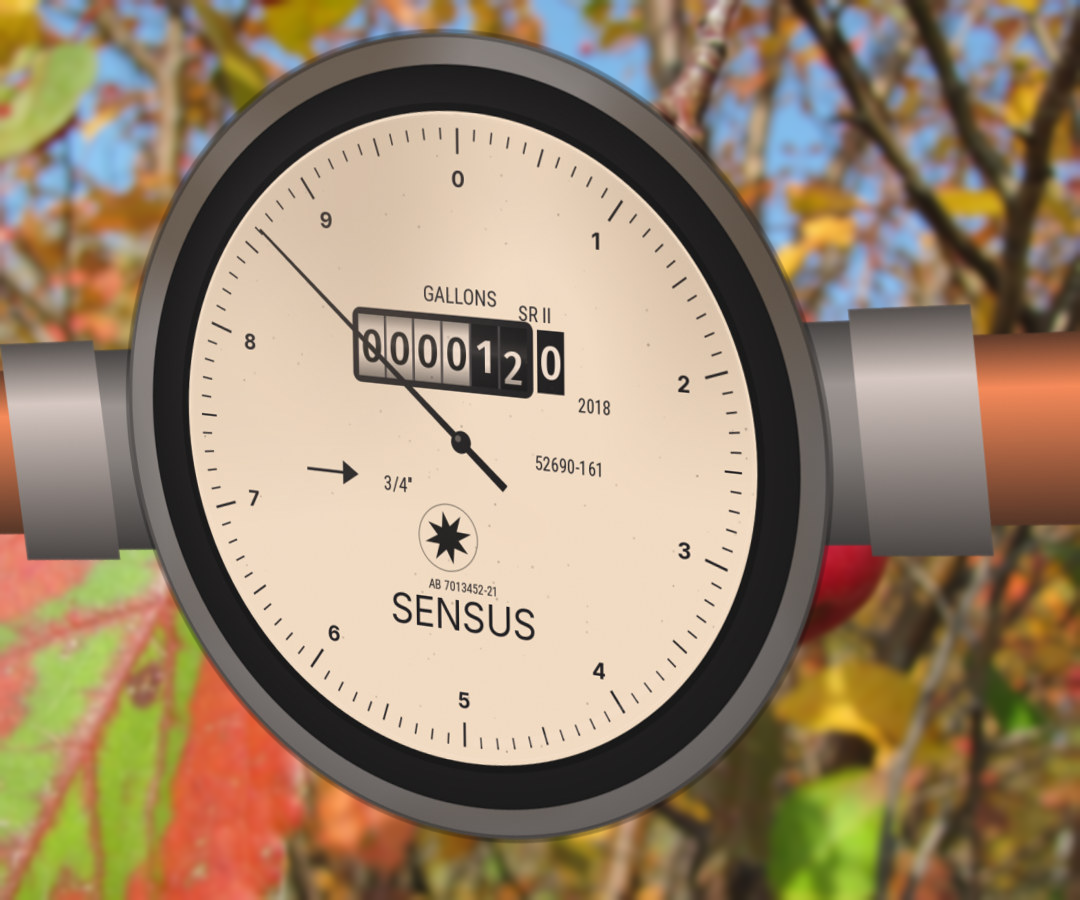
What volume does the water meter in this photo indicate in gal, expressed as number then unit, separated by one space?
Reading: 118.6 gal
